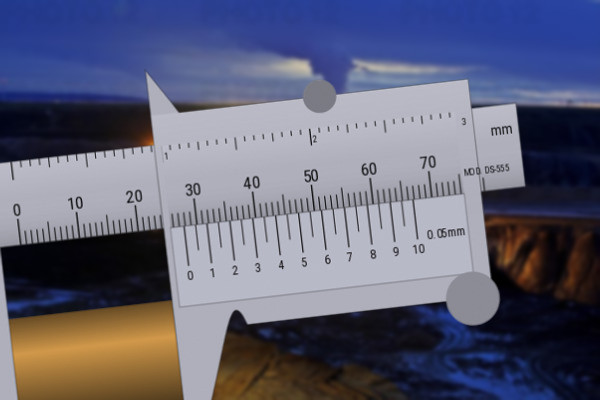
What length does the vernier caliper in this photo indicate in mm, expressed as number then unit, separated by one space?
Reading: 27.8 mm
